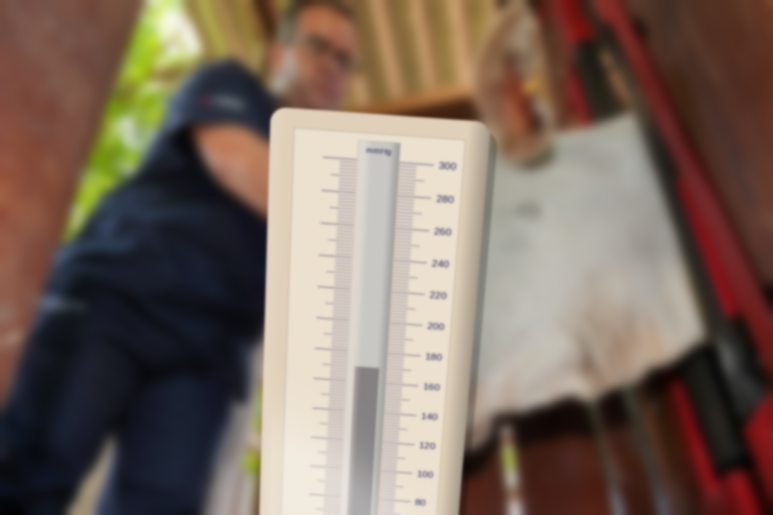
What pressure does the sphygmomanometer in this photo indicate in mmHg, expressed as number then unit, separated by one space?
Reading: 170 mmHg
